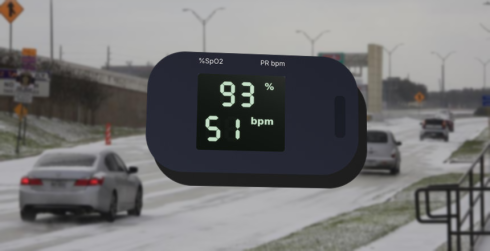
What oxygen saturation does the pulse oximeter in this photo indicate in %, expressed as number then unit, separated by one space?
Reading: 93 %
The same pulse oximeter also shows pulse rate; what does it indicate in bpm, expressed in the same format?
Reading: 51 bpm
